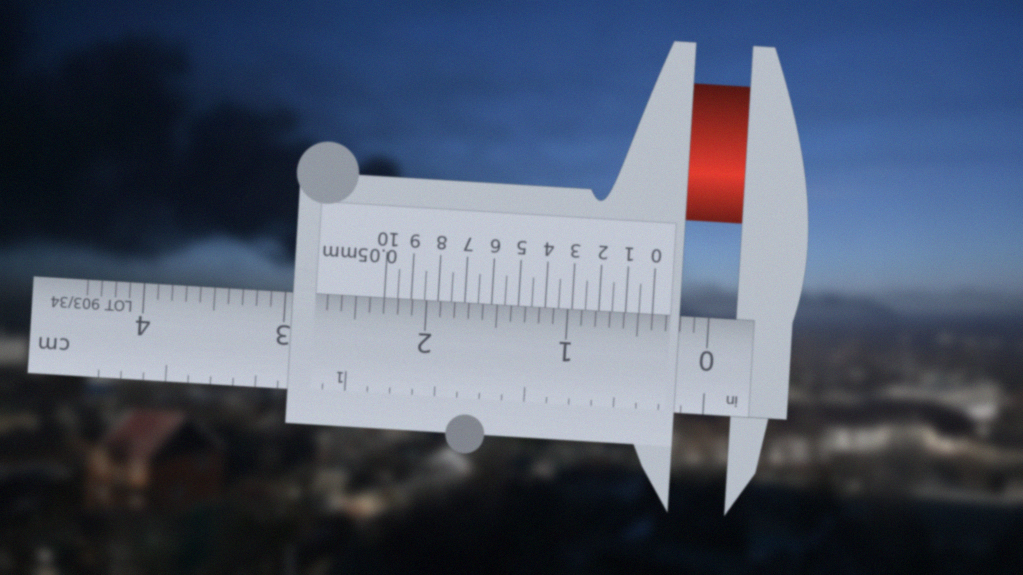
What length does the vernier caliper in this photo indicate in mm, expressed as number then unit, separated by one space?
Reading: 4.0 mm
